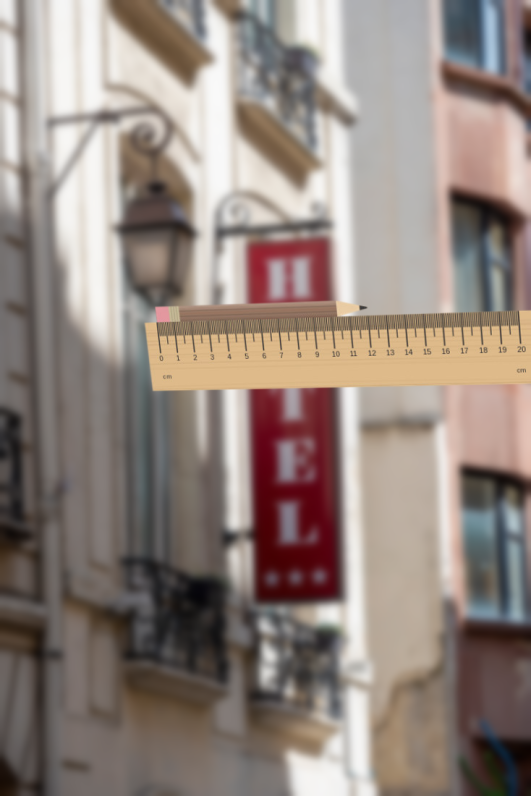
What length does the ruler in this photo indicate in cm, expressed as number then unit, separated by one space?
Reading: 12 cm
